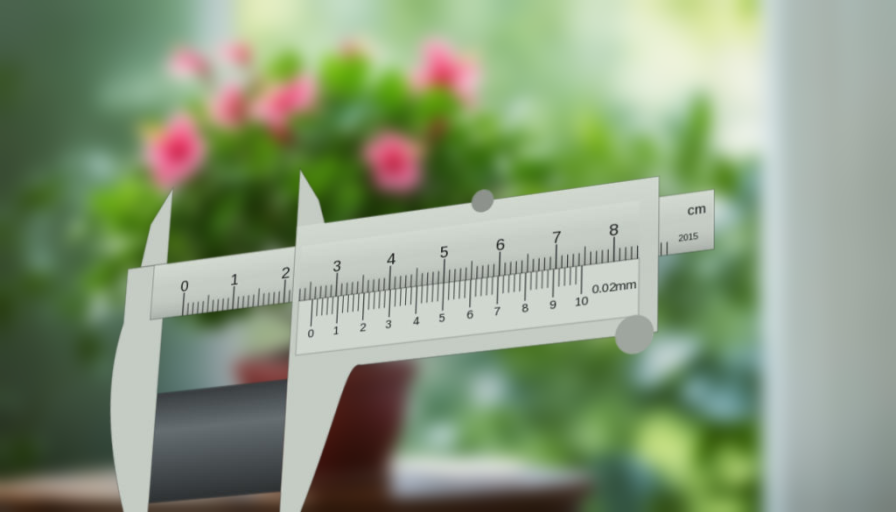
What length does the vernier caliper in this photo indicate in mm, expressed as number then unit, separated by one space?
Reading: 25.5 mm
